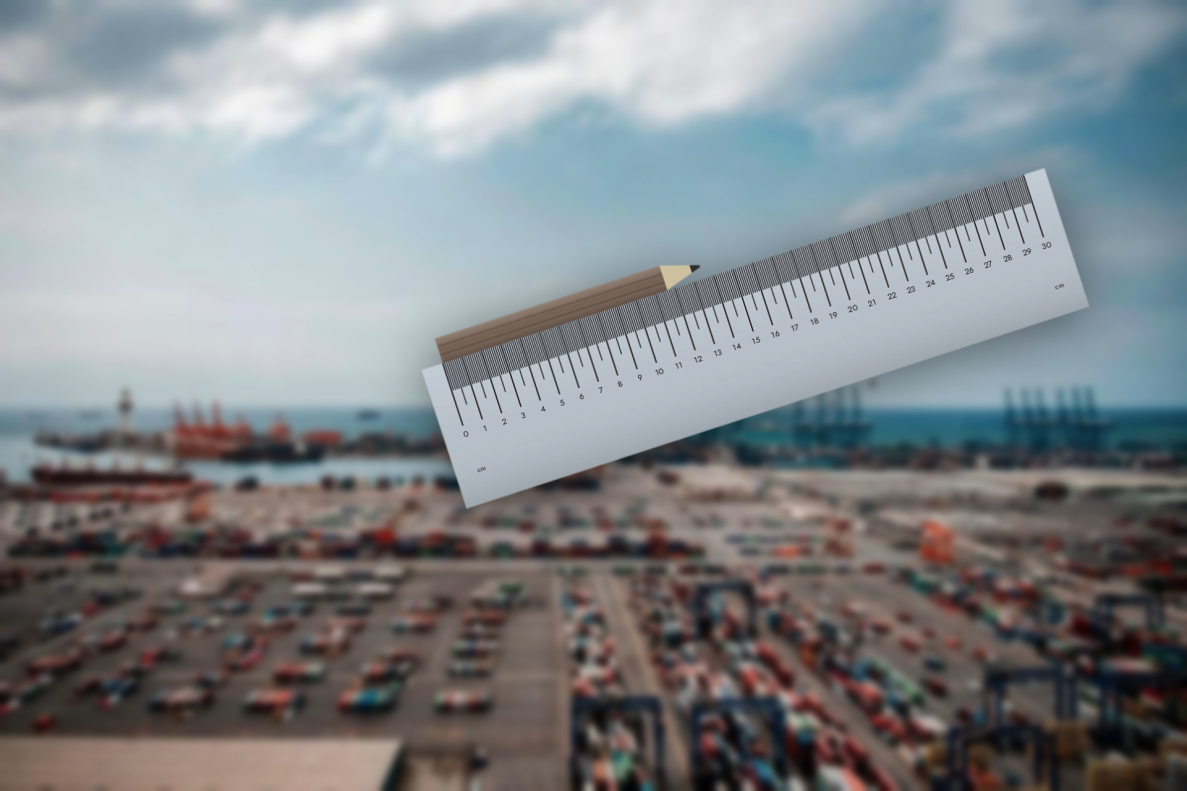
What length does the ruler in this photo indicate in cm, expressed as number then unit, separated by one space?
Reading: 13.5 cm
